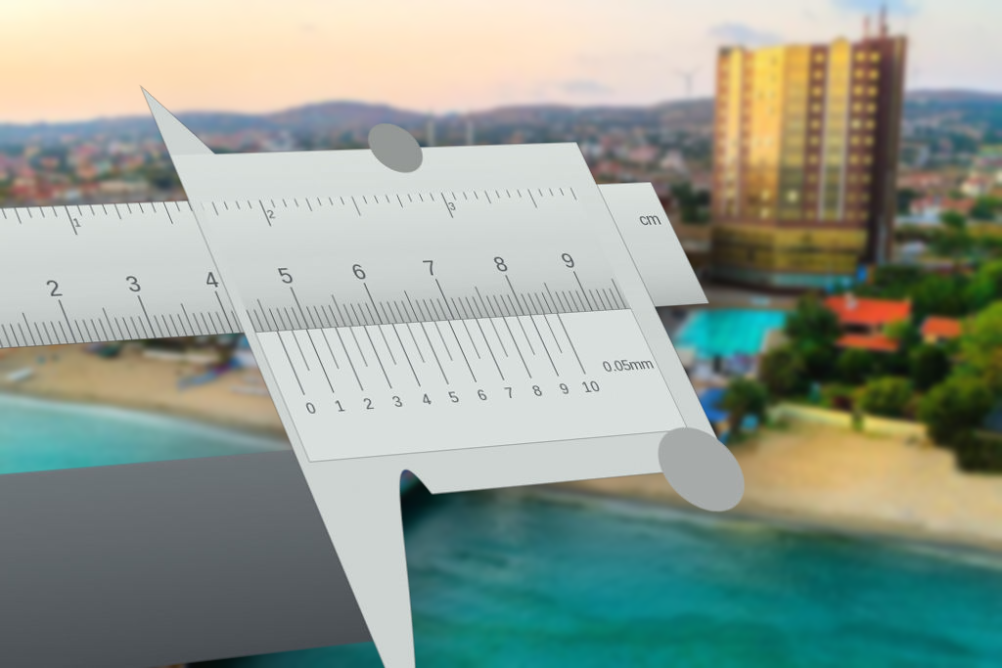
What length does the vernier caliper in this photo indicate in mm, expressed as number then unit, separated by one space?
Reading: 45.8 mm
